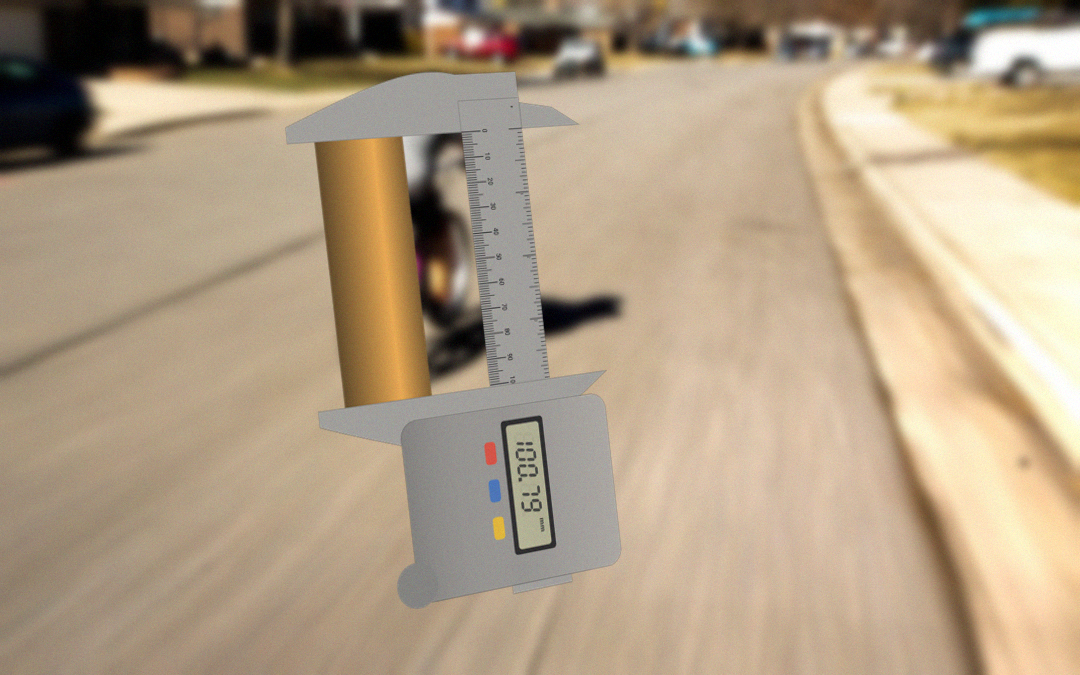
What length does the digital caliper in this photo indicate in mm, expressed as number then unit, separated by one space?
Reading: 100.79 mm
